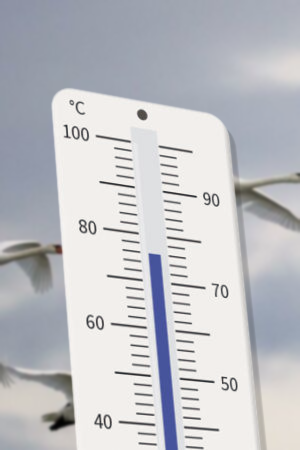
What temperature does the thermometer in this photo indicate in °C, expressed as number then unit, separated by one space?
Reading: 76 °C
